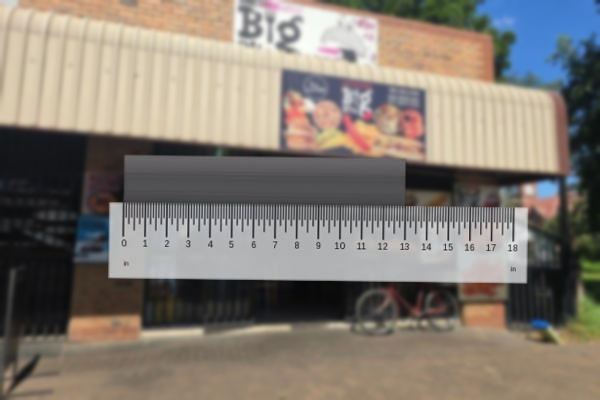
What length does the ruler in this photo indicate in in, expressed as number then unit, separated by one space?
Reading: 13 in
